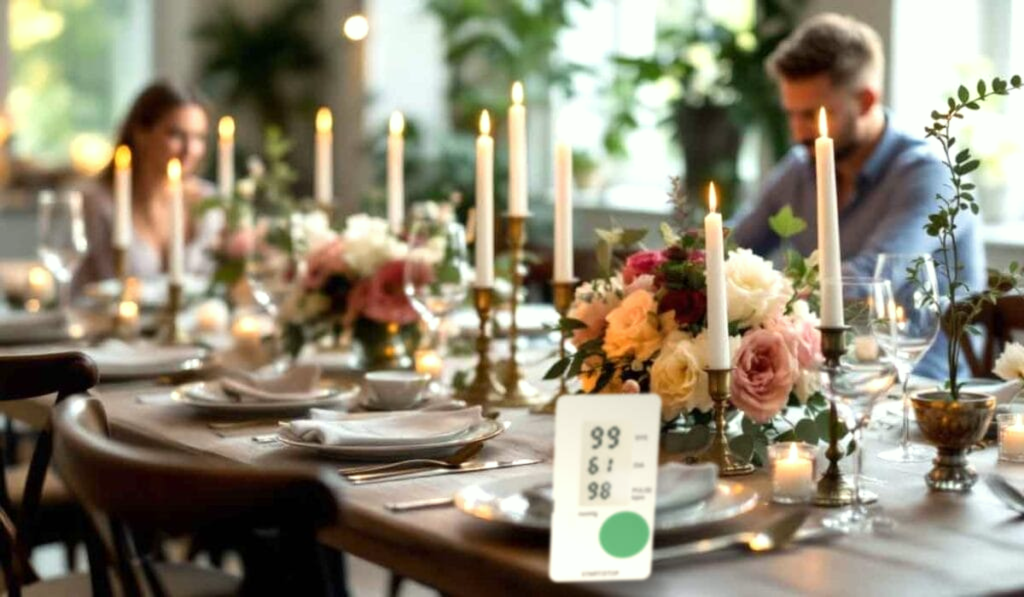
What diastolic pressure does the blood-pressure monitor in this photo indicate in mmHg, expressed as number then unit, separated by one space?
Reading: 61 mmHg
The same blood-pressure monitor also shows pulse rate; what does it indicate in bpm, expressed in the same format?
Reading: 98 bpm
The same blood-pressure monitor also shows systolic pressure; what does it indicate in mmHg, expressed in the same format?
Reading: 99 mmHg
